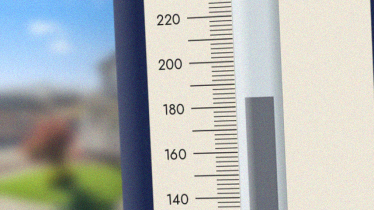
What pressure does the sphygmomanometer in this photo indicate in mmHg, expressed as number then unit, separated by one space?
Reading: 184 mmHg
